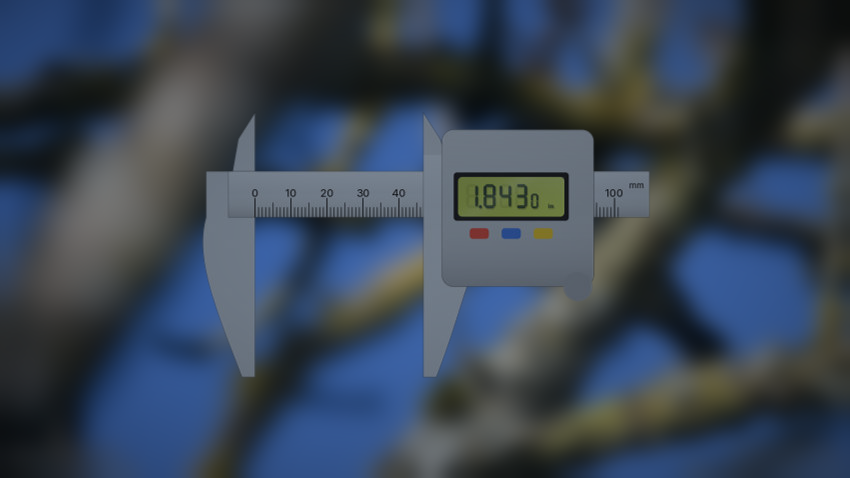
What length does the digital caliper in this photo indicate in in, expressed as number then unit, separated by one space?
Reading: 1.8430 in
